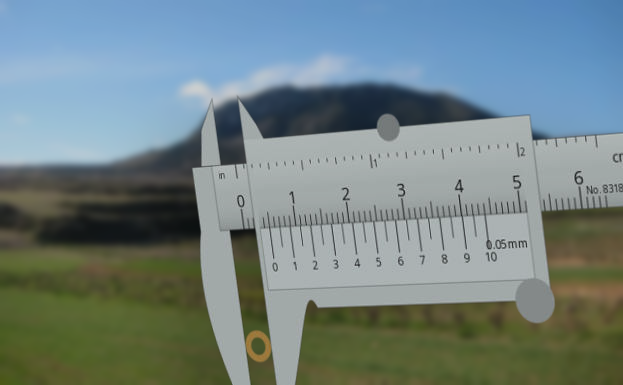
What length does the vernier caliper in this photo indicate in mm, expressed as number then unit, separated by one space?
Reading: 5.0 mm
